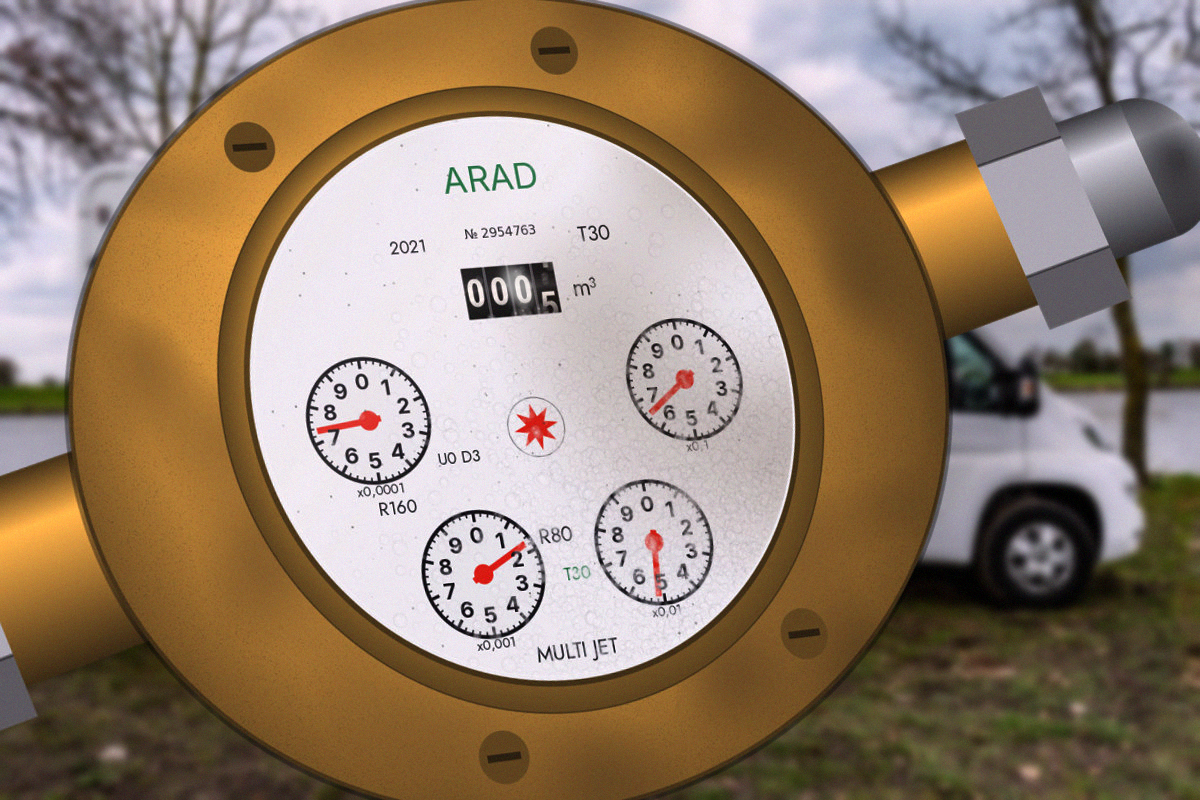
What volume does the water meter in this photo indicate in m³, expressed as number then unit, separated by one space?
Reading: 4.6517 m³
